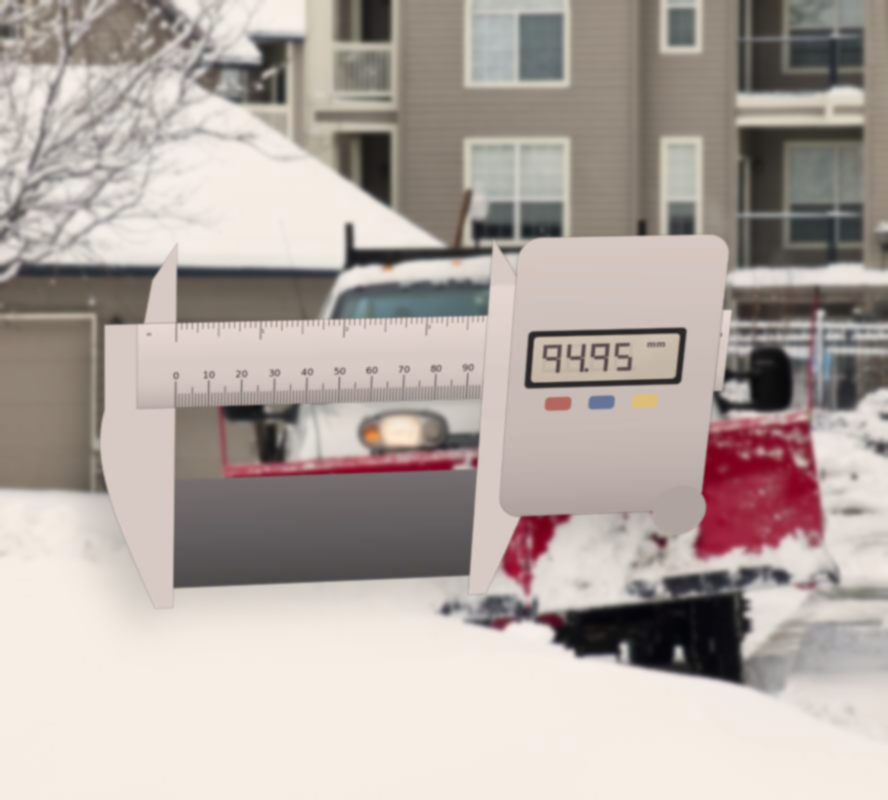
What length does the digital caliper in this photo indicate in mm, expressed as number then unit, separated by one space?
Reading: 94.95 mm
